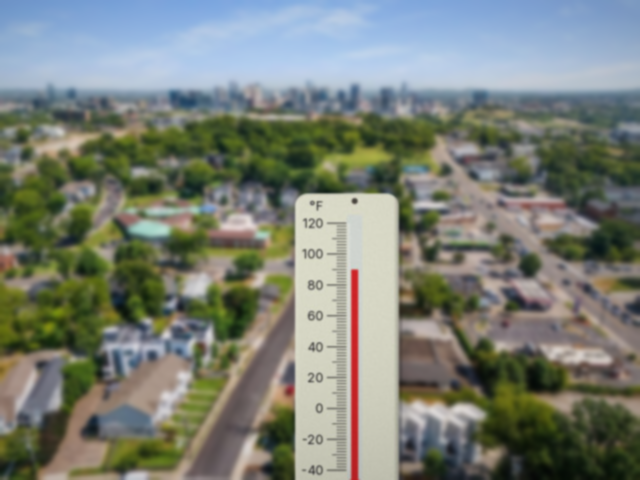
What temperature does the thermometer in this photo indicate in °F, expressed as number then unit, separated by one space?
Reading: 90 °F
